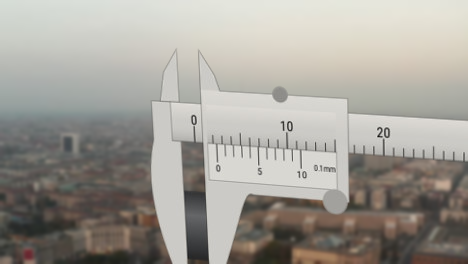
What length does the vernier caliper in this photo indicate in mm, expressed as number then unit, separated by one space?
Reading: 2.4 mm
